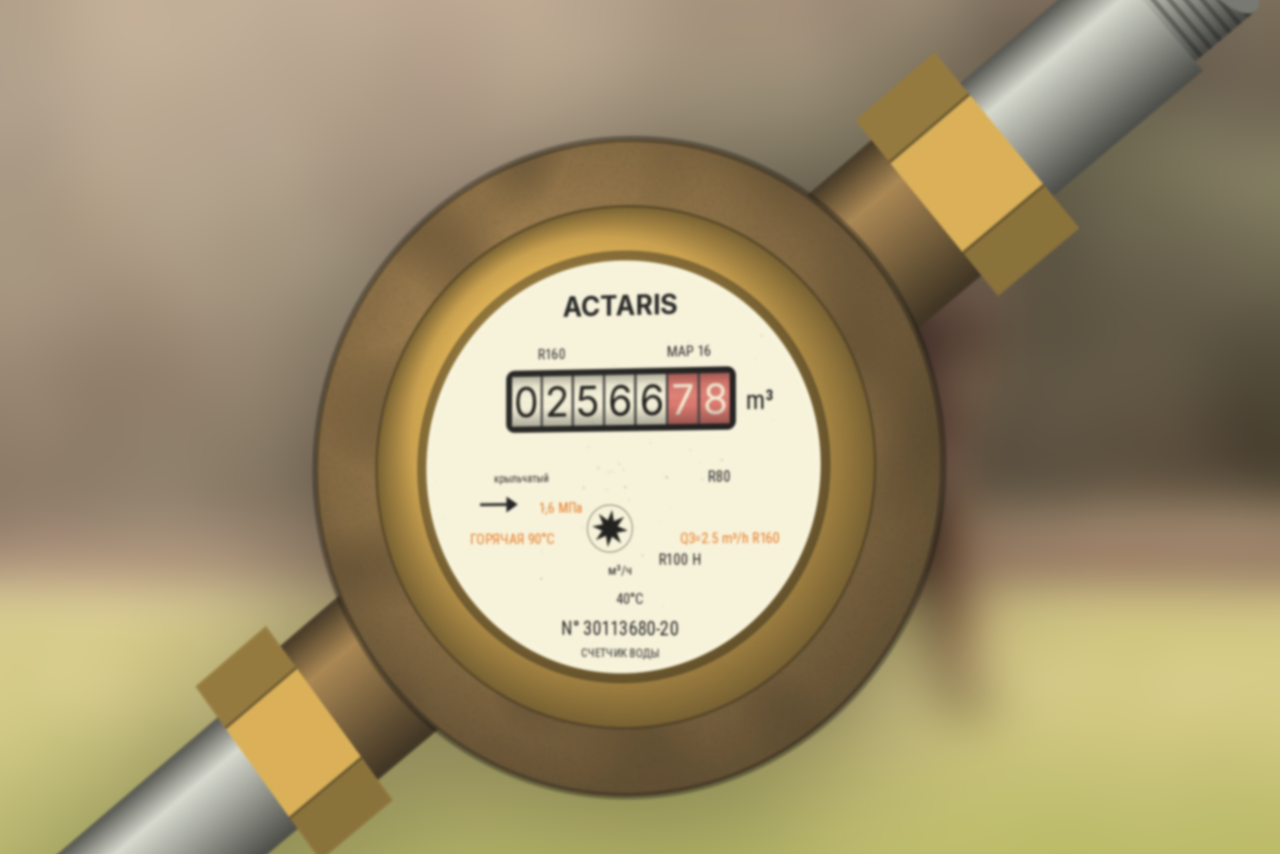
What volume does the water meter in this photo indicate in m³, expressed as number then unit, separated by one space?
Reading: 2566.78 m³
